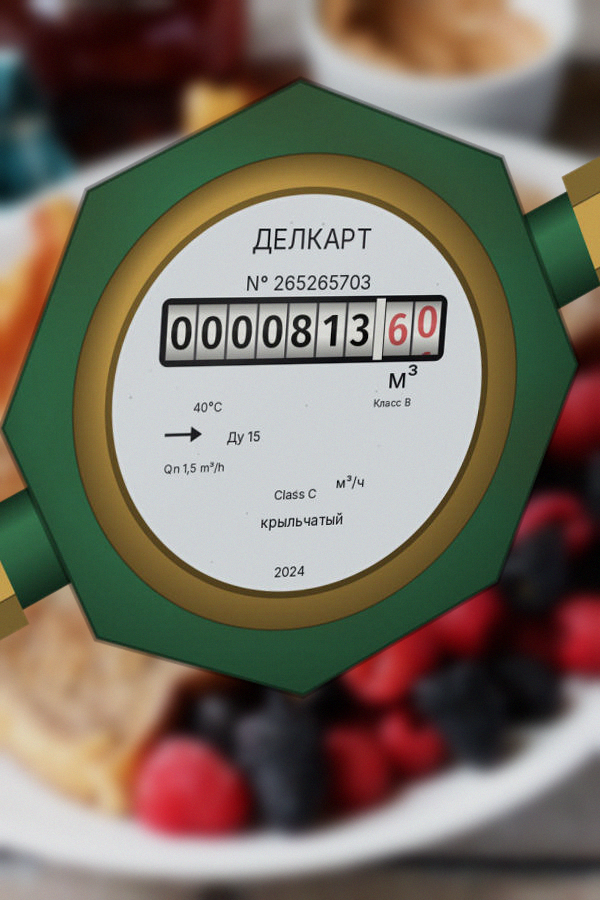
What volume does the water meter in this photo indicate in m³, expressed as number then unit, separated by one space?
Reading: 813.60 m³
